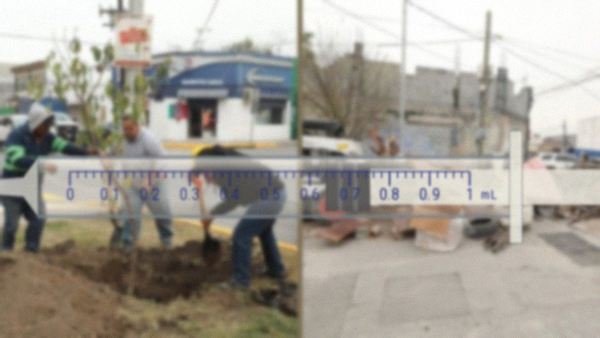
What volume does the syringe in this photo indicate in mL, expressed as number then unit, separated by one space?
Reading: 0.64 mL
